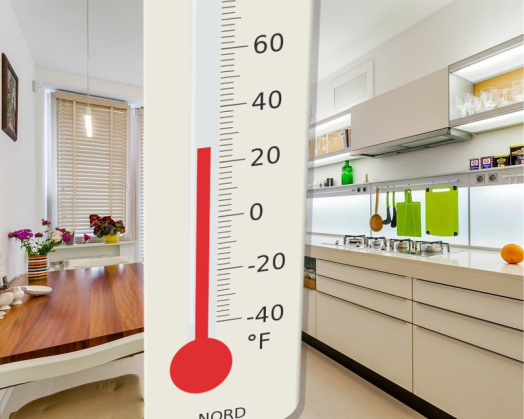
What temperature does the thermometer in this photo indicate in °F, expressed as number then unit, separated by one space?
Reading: 26 °F
